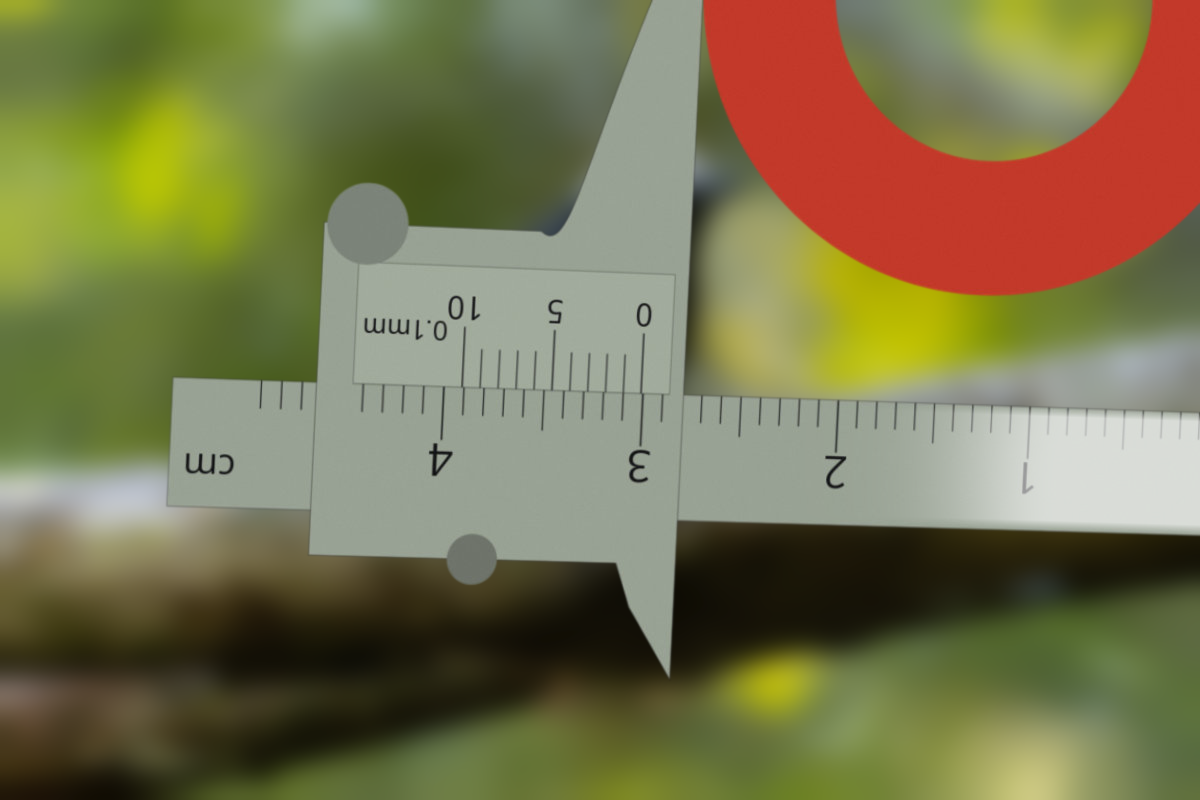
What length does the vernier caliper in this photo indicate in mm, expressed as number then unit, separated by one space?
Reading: 30.1 mm
